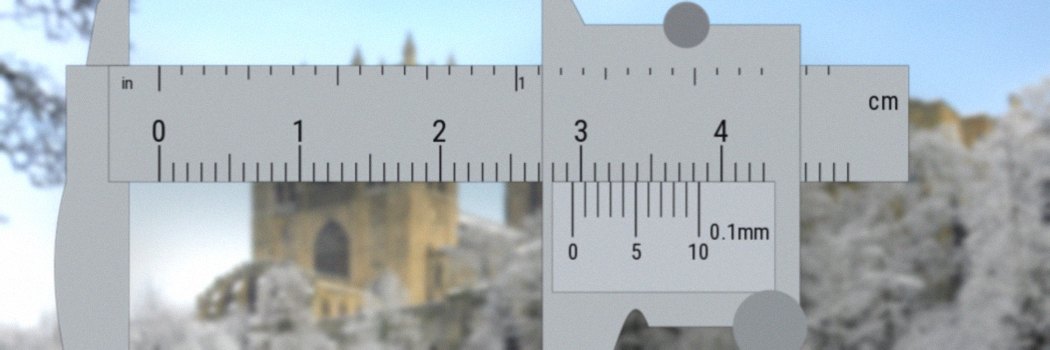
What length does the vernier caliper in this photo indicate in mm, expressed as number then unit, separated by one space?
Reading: 29.4 mm
